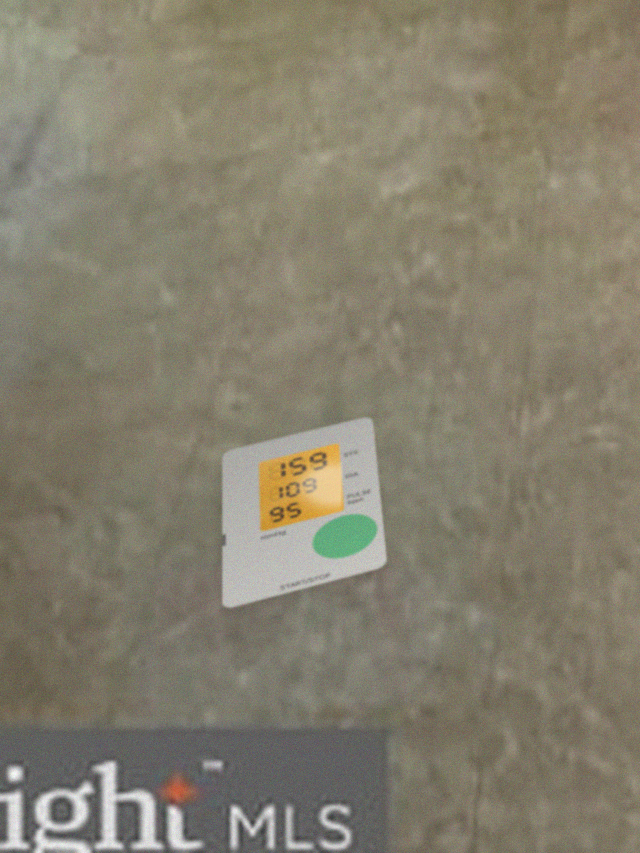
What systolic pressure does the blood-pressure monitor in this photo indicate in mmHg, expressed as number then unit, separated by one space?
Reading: 159 mmHg
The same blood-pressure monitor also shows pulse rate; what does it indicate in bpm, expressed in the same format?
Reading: 95 bpm
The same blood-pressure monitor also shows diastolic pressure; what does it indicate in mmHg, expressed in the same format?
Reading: 109 mmHg
